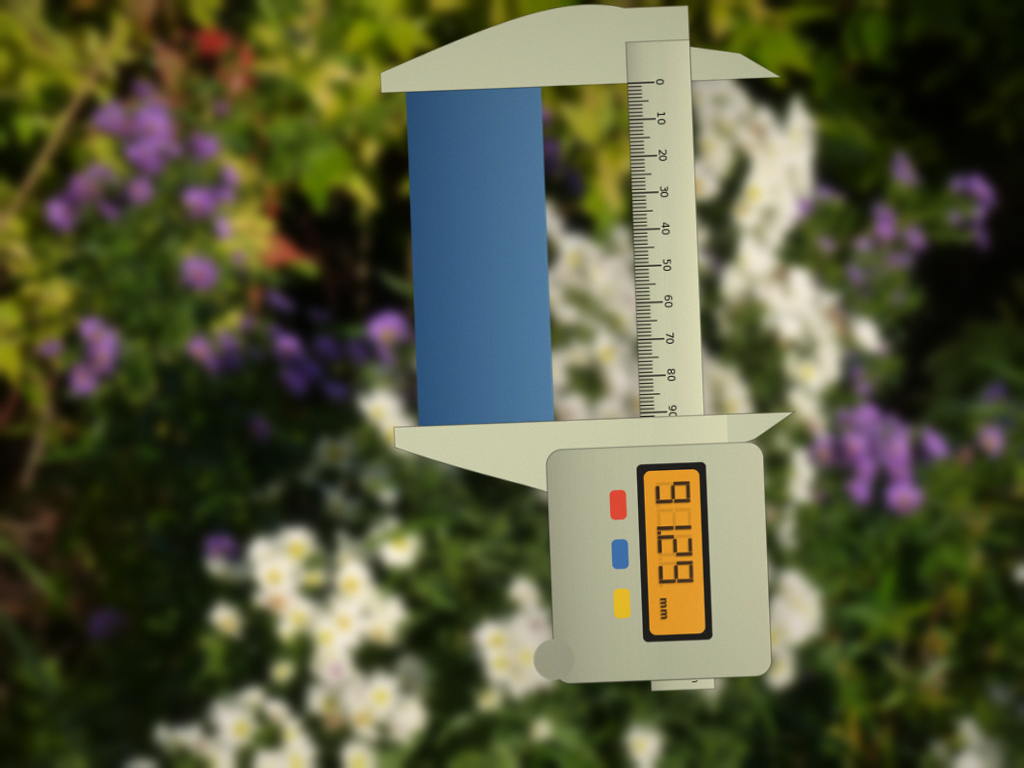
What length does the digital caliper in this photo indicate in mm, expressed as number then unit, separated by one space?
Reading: 91.29 mm
